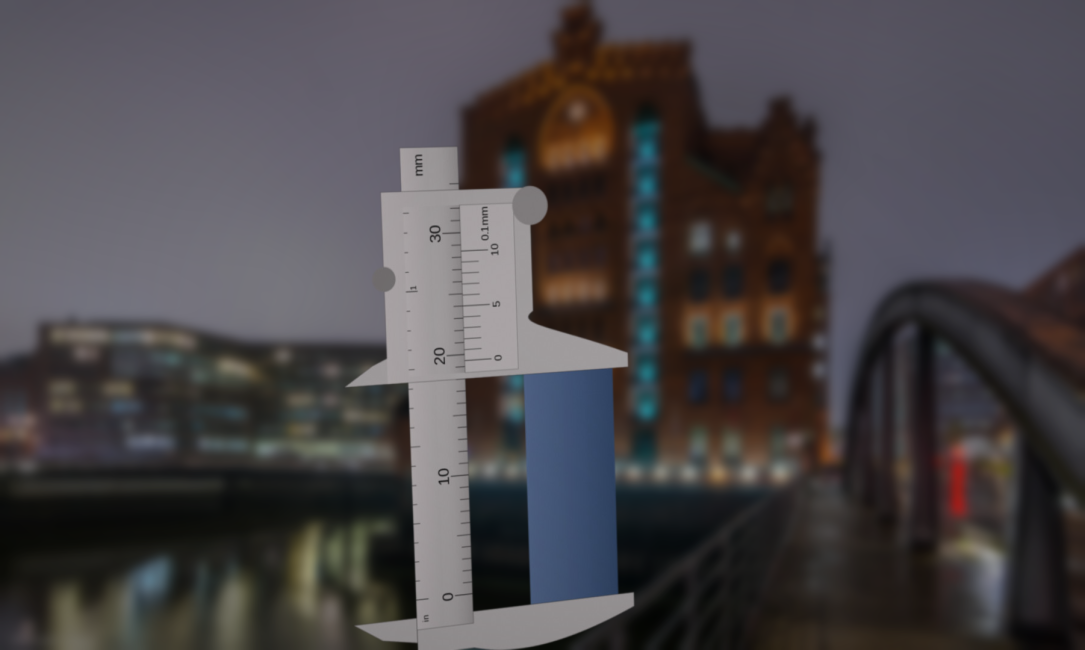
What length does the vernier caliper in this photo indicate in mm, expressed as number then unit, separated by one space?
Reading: 19.5 mm
